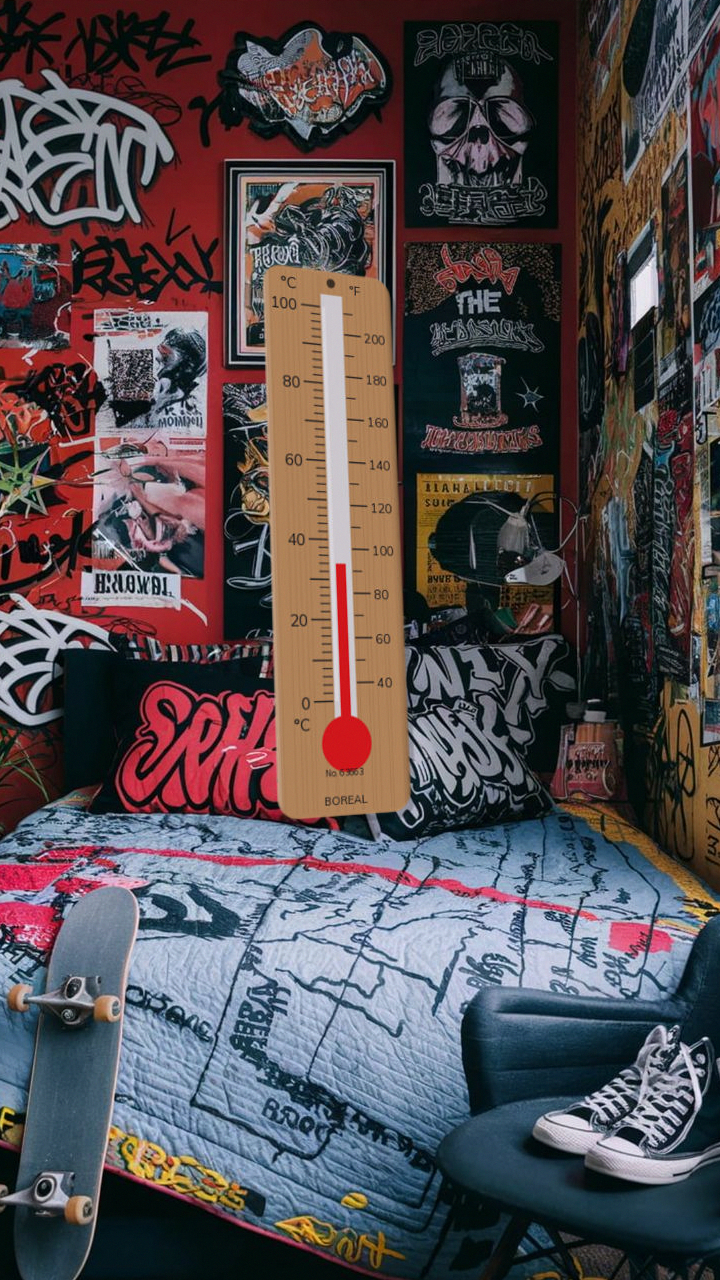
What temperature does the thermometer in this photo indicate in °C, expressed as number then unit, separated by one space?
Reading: 34 °C
